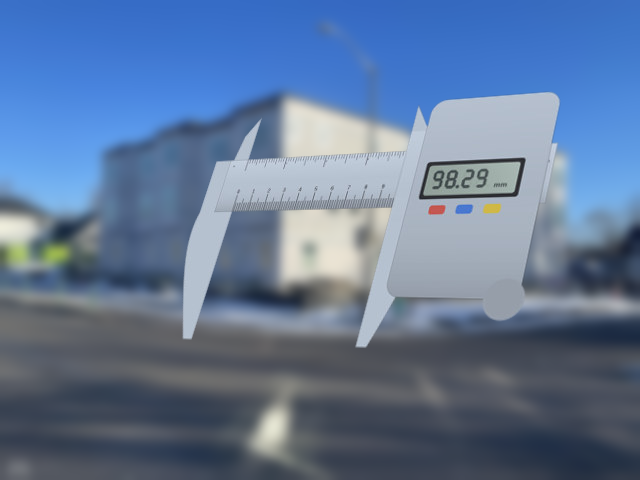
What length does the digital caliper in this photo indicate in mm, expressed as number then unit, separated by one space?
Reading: 98.29 mm
